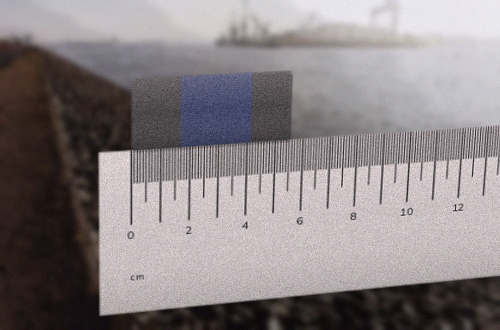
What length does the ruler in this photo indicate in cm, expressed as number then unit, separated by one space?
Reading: 5.5 cm
